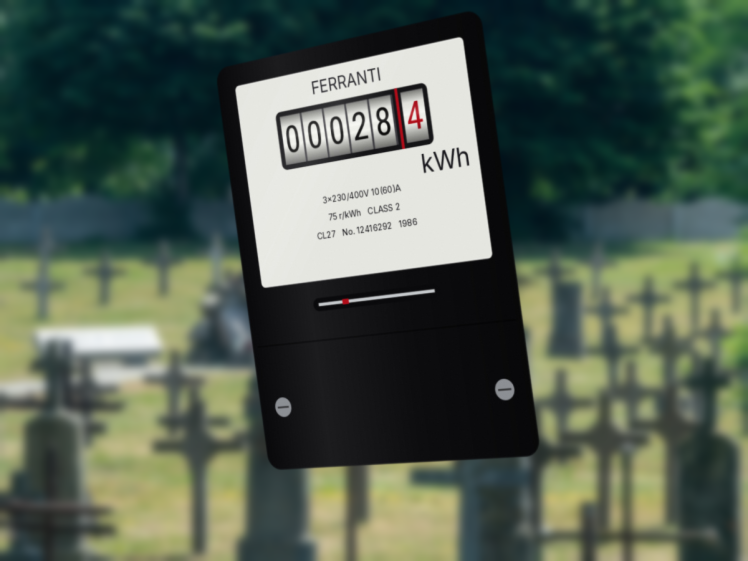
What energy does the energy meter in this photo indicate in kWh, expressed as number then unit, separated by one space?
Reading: 28.4 kWh
